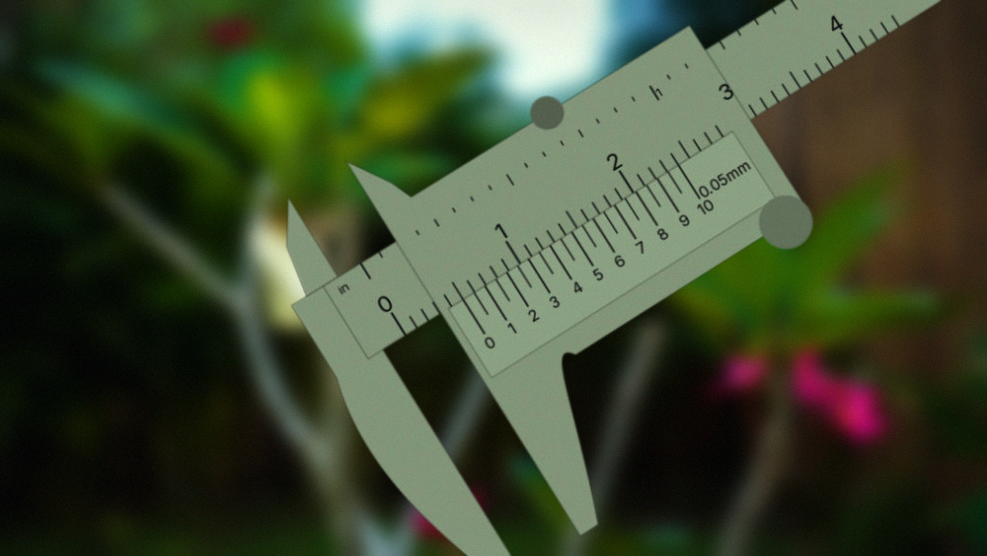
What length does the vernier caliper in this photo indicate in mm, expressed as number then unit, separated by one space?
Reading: 5.0 mm
